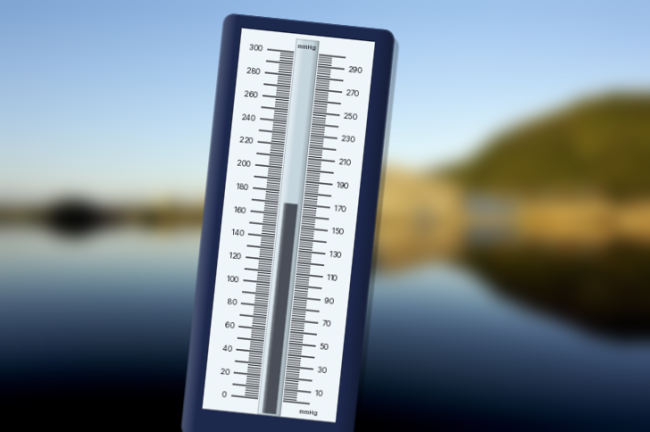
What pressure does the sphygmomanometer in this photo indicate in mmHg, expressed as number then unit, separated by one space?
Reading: 170 mmHg
